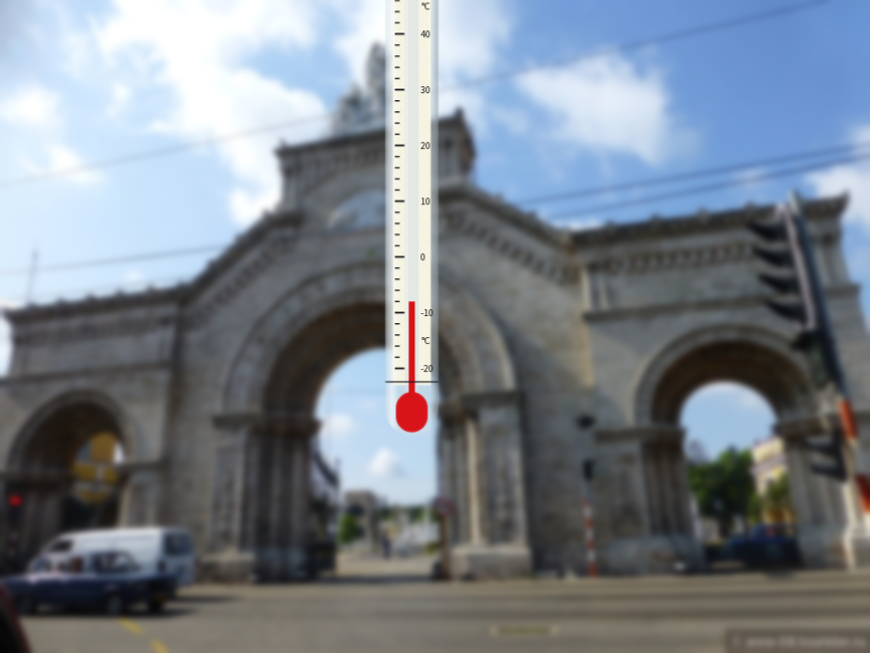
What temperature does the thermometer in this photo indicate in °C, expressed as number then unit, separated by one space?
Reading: -8 °C
